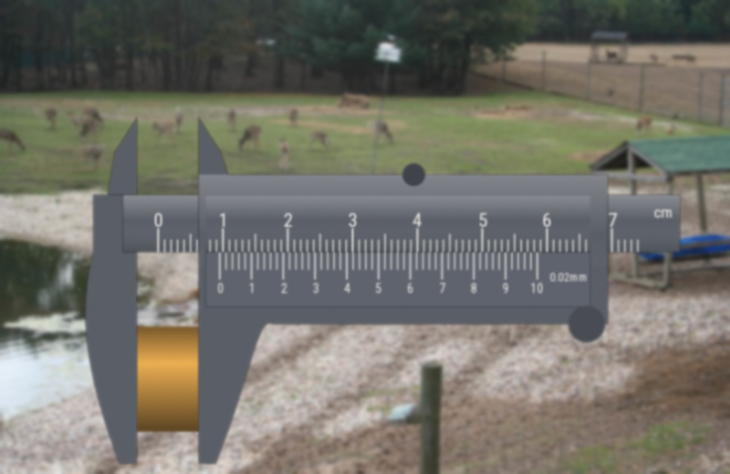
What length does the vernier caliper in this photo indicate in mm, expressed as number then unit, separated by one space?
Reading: 9.5 mm
